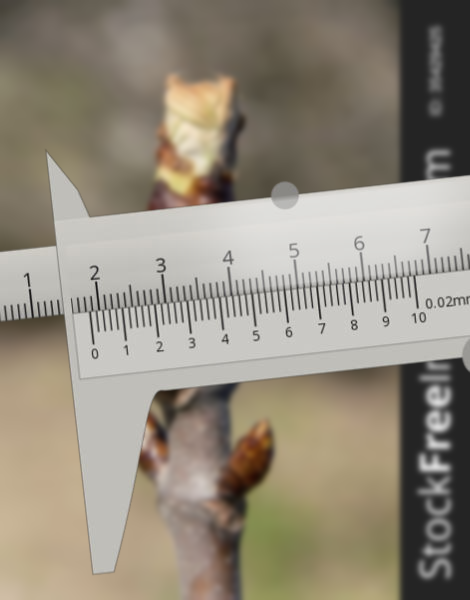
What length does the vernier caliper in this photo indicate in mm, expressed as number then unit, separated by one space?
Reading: 18.6 mm
